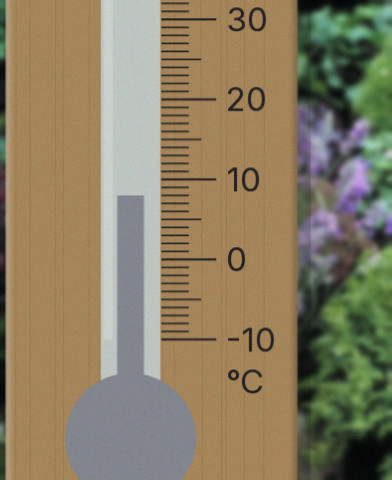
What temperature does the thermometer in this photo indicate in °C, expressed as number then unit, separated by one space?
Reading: 8 °C
